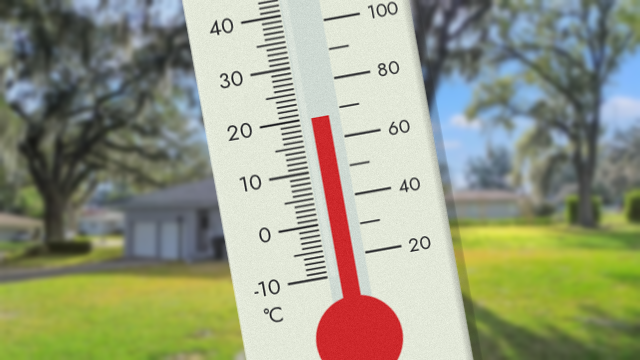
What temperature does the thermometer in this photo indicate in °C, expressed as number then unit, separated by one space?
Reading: 20 °C
